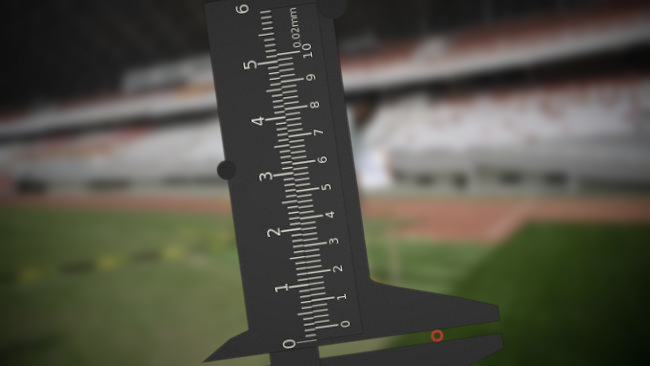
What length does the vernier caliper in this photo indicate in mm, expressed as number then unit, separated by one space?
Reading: 2.2 mm
